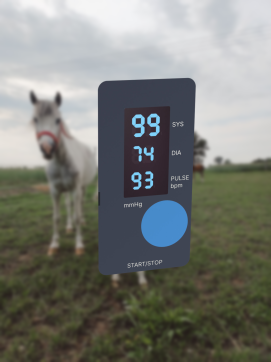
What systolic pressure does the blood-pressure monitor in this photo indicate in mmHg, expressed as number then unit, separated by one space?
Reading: 99 mmHg
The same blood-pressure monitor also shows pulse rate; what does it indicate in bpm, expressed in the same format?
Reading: 93 bpm
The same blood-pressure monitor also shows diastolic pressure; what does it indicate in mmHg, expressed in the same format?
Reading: 74 mmHg
